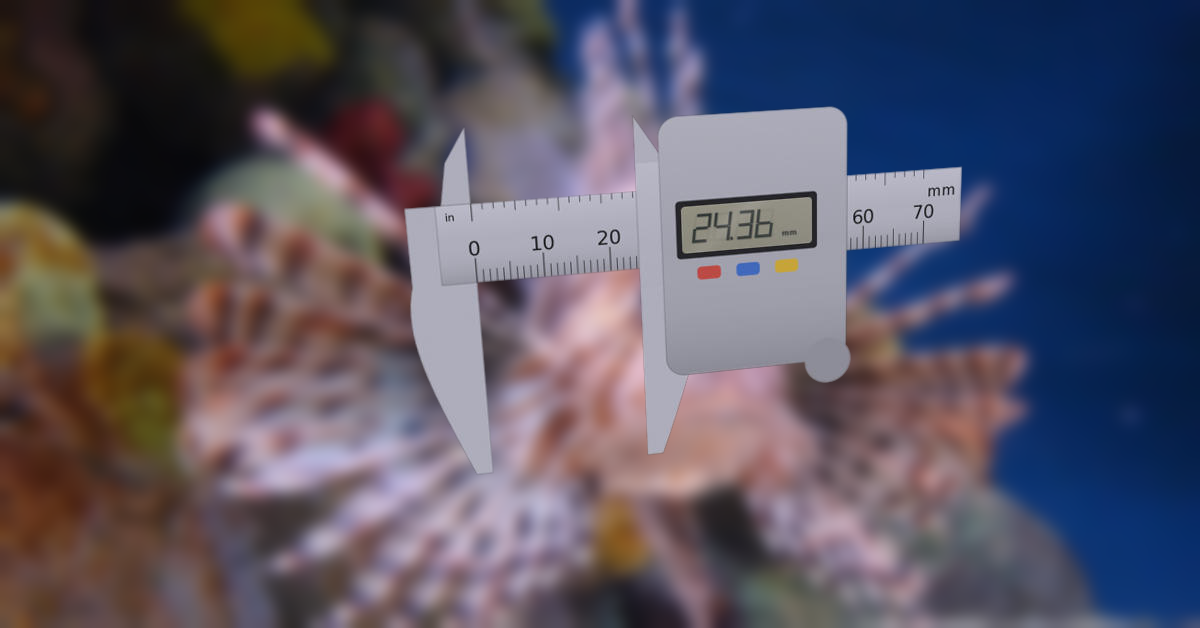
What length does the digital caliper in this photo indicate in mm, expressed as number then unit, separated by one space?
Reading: 24.36 mm
